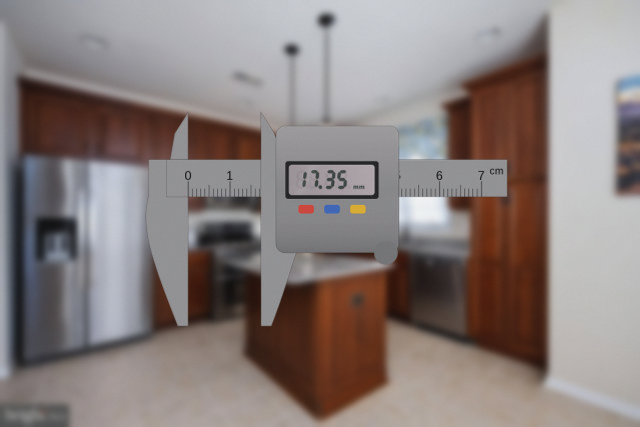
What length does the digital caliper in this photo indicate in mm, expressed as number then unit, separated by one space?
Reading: 17.35 mm
